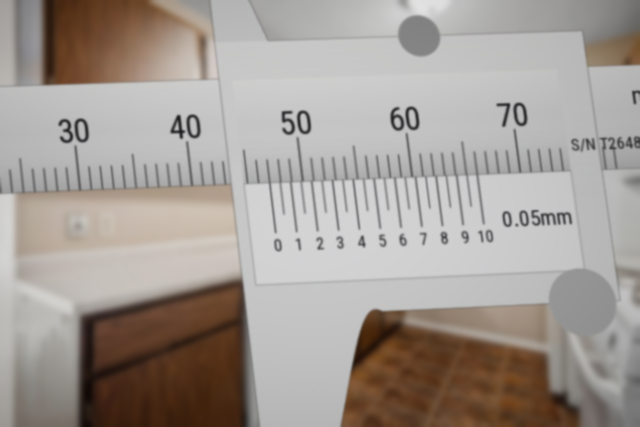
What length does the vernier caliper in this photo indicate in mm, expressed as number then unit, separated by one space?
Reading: 47.0 mm
